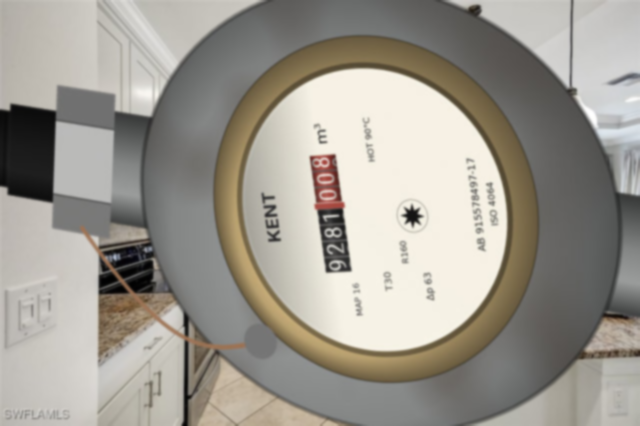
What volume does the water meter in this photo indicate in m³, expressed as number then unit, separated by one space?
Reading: 9281.008 m³
